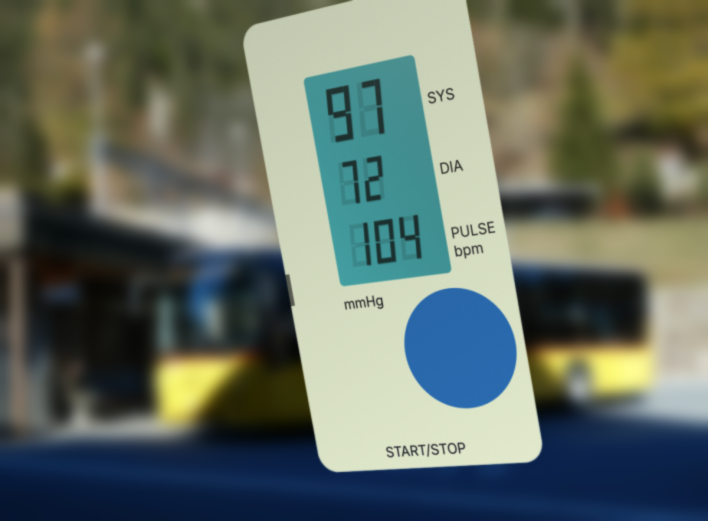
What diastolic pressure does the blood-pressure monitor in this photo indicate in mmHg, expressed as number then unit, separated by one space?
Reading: 72 mmHg
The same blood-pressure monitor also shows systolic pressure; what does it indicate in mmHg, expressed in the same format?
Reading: 97 mmHg
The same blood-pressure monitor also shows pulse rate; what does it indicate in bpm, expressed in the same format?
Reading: 104 bpm
